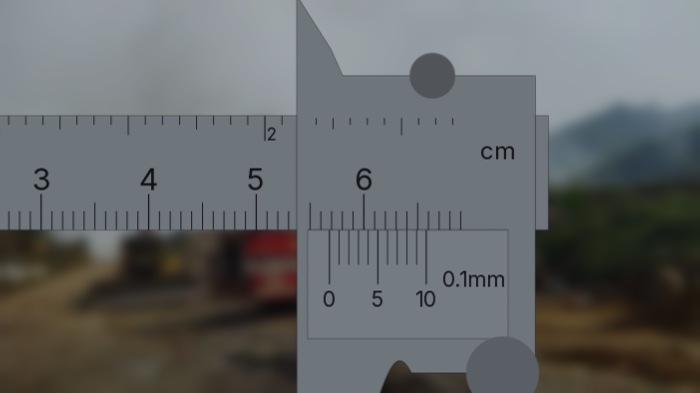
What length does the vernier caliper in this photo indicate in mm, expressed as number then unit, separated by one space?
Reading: 56.8 mm
